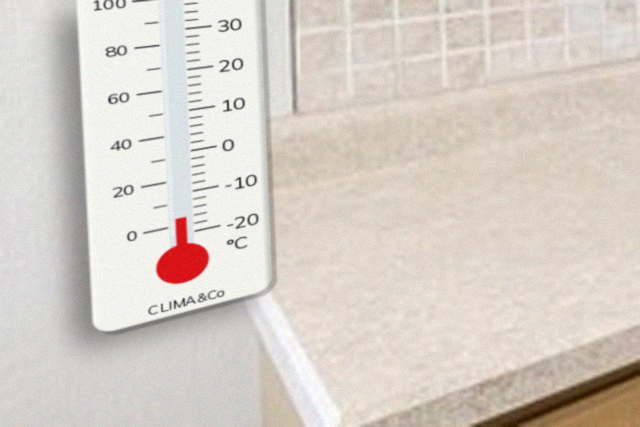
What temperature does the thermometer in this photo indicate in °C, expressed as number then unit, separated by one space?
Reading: -16 °C
